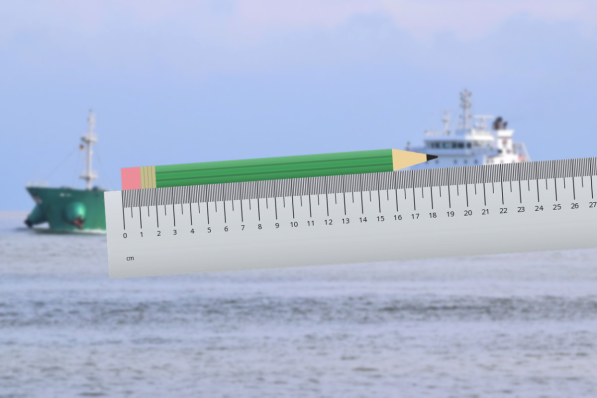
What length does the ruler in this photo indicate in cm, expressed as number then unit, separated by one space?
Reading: 18.5 cm
